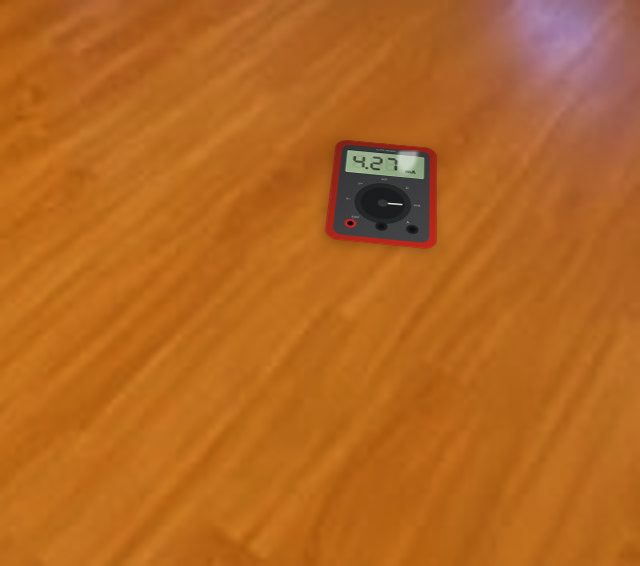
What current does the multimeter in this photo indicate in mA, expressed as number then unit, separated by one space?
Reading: 4.27 mA
